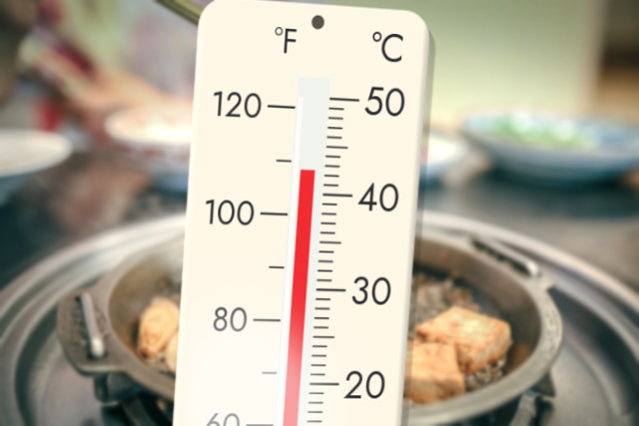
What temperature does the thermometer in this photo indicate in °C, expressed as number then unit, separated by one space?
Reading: 42.5 °C
